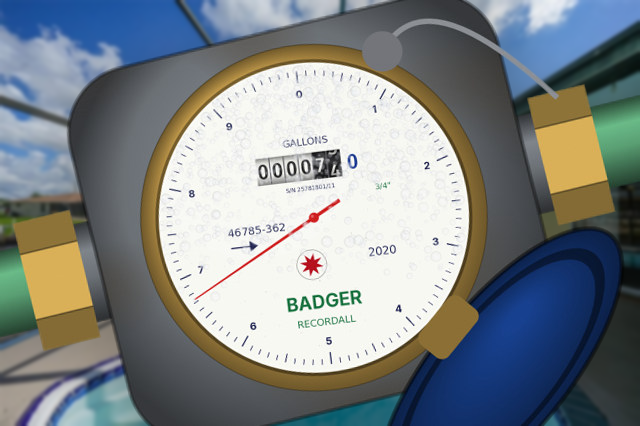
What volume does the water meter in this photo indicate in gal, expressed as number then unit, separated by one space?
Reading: 736.7 gal
